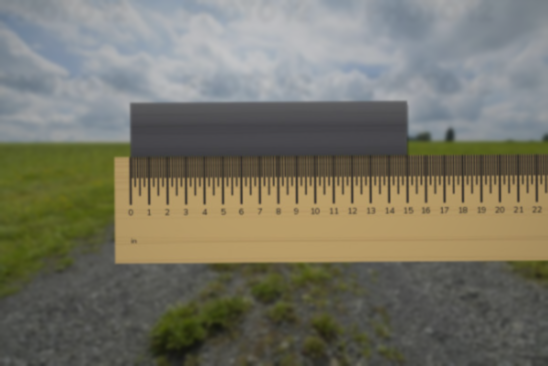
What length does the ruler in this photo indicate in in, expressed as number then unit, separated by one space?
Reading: 15 in
